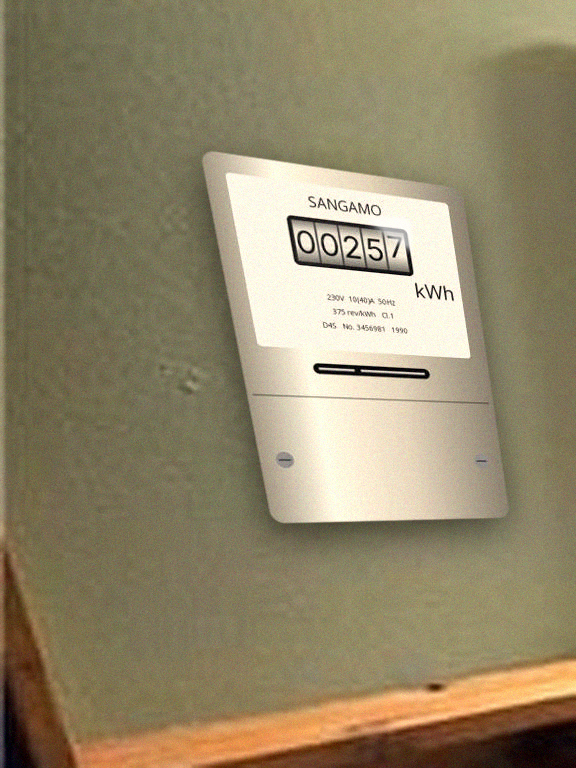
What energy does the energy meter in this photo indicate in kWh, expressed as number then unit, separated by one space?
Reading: 257 kWh
